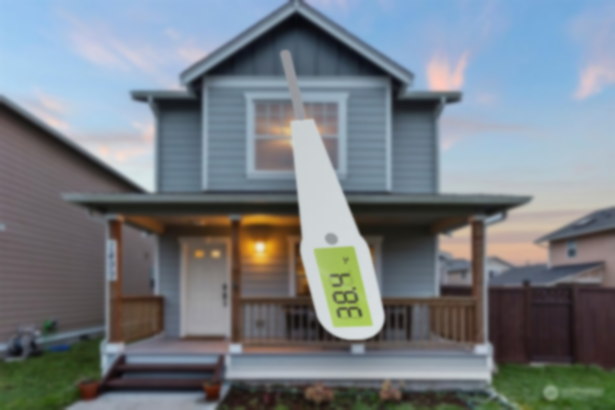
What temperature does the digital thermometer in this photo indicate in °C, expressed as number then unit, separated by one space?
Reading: 38.4 °C
